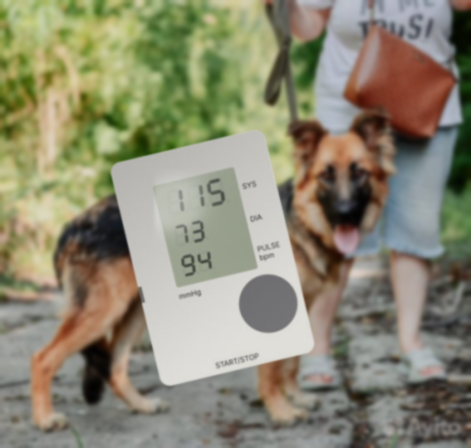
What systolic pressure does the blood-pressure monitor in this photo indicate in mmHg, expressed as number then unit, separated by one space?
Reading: 115 mmHg
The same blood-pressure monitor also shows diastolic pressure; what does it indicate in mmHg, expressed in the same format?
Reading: 73 mmHg
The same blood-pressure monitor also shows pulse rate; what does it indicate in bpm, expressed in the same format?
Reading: 94 bpm
